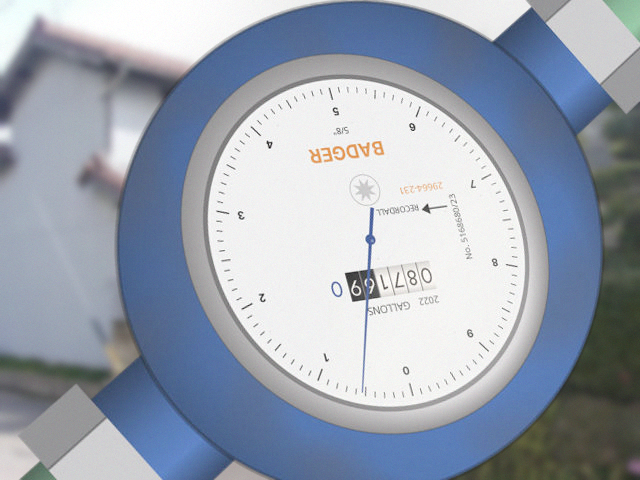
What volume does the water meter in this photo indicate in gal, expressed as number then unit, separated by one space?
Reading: 871690.5 gal
